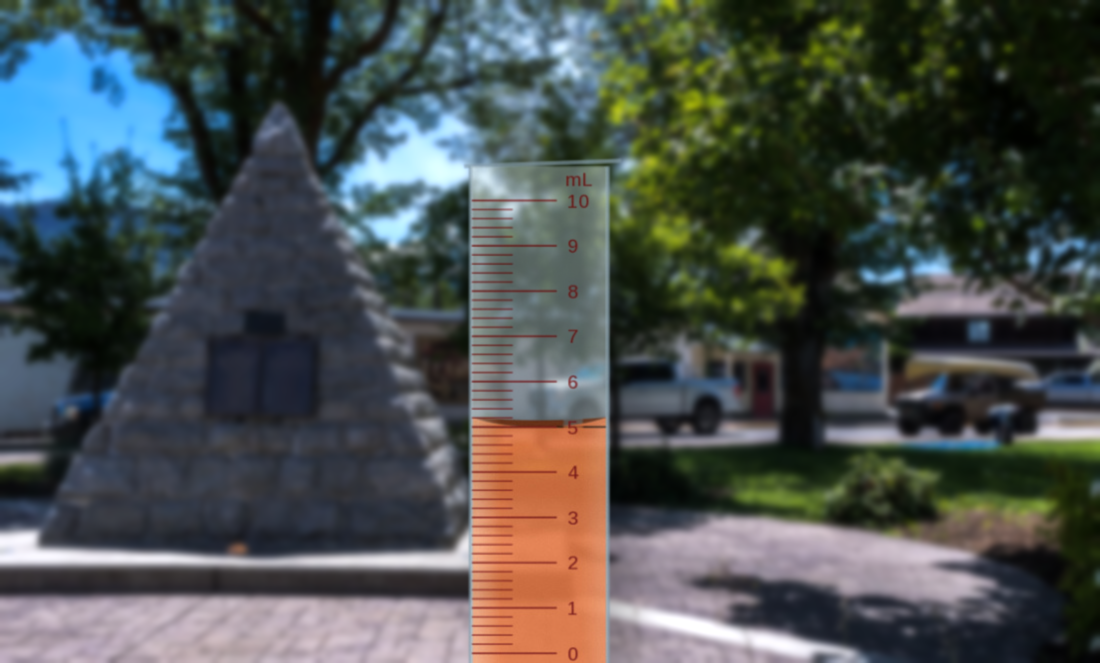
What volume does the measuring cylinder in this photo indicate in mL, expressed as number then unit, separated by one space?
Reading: 5 mL
